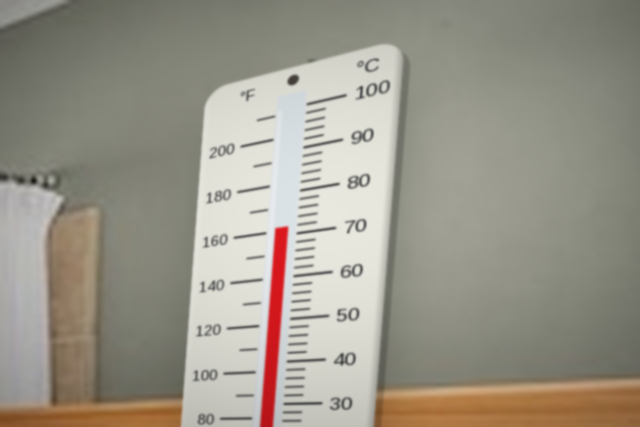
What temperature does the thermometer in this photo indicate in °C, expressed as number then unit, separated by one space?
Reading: 72 °C
